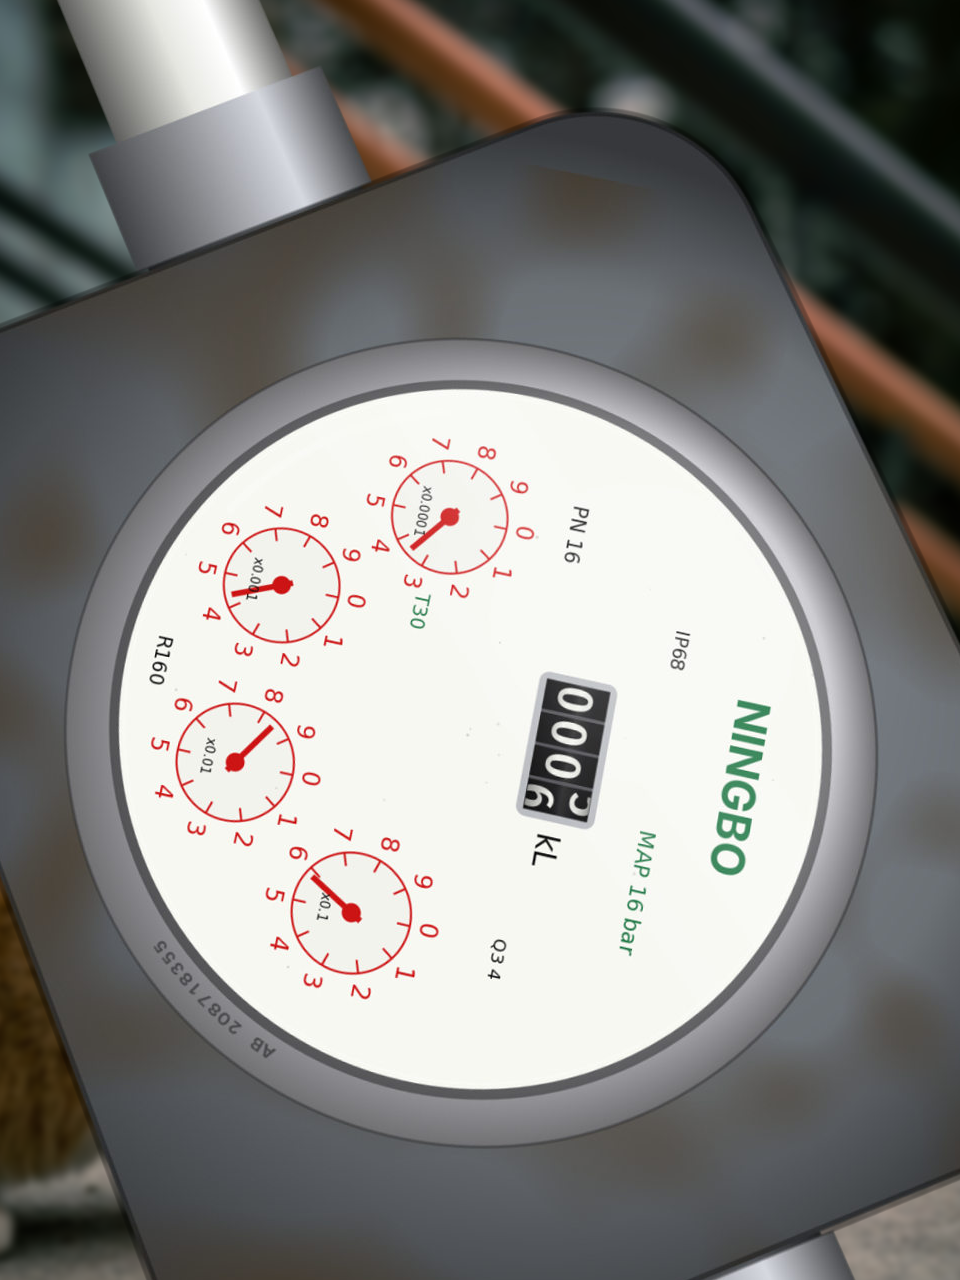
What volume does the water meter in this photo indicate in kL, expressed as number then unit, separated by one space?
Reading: 5.5843 kL
